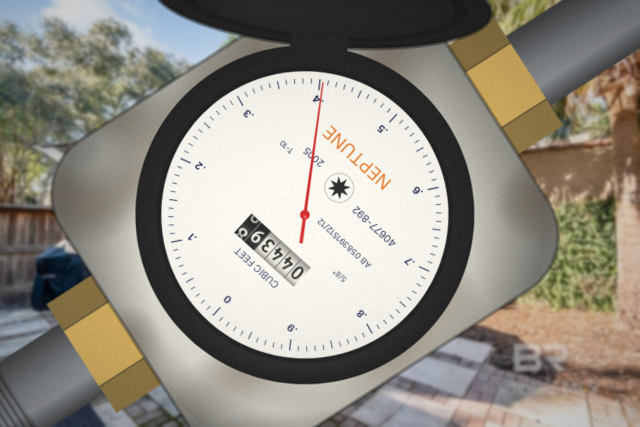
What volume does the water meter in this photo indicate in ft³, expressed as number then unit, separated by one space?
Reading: 44398.40 ft³
